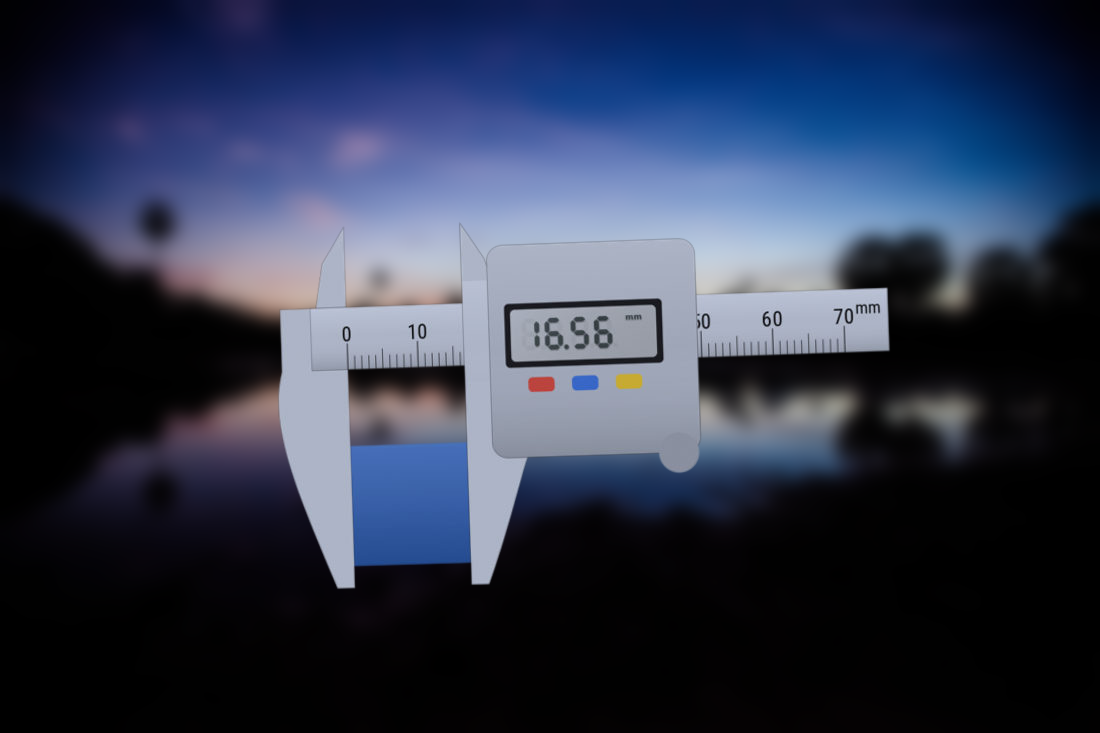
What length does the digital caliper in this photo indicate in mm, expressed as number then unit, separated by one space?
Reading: 16.56 mm
